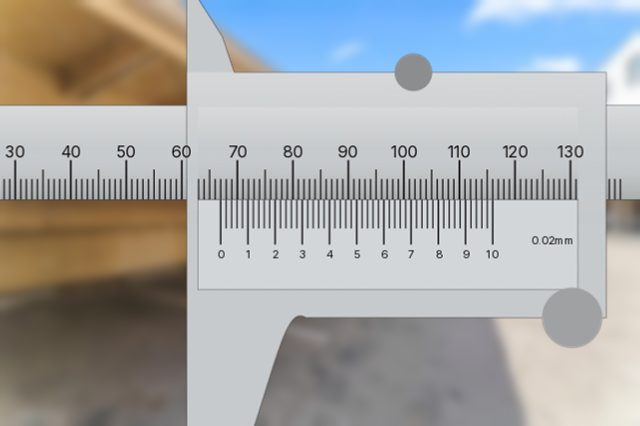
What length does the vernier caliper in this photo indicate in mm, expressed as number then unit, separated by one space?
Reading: 67.0 mm
